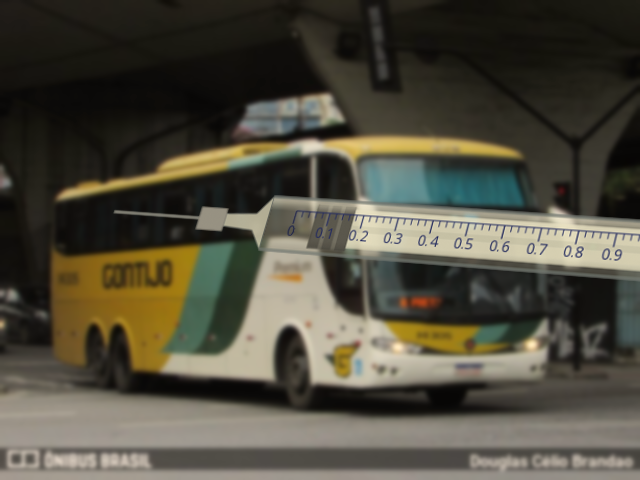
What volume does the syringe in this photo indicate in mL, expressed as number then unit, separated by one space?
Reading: 0.06 mL
